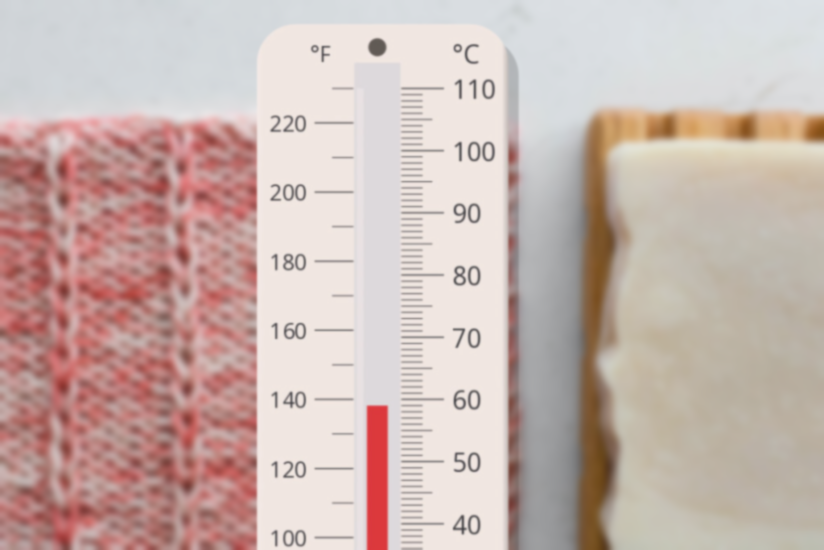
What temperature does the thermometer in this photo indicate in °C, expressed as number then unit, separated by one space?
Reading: 59 °C
